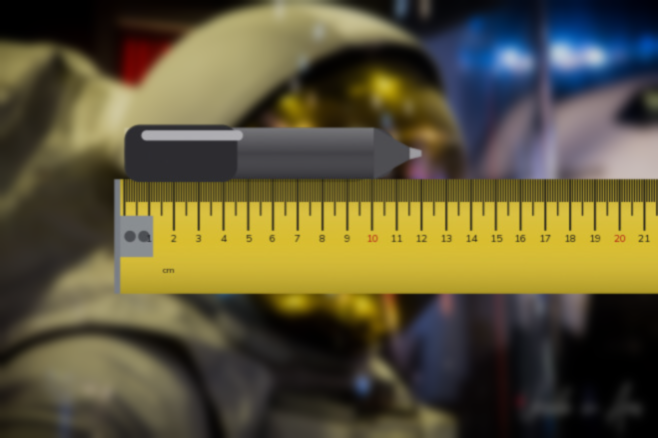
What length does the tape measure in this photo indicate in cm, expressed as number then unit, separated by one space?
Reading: 12 cm
